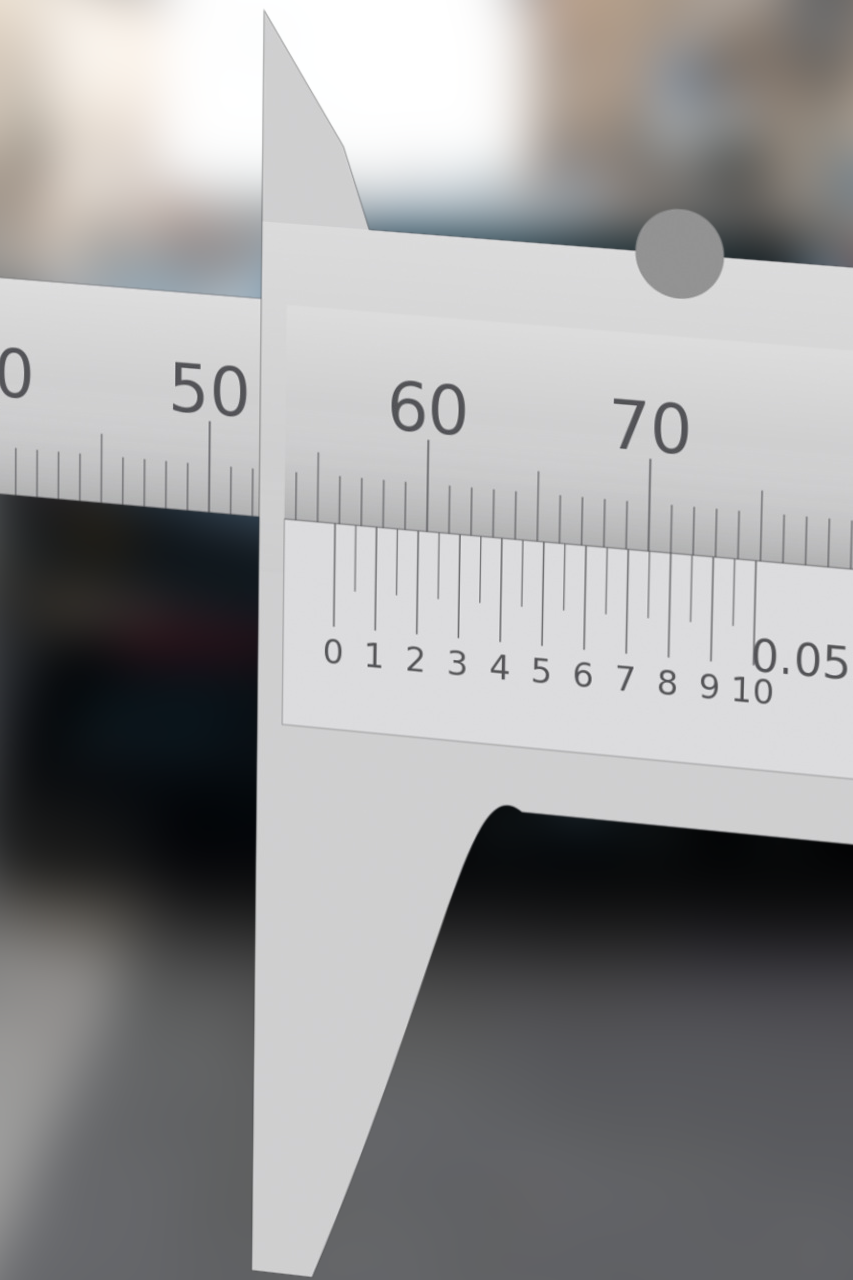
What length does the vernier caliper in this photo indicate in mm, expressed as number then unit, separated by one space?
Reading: 55.8 mm
